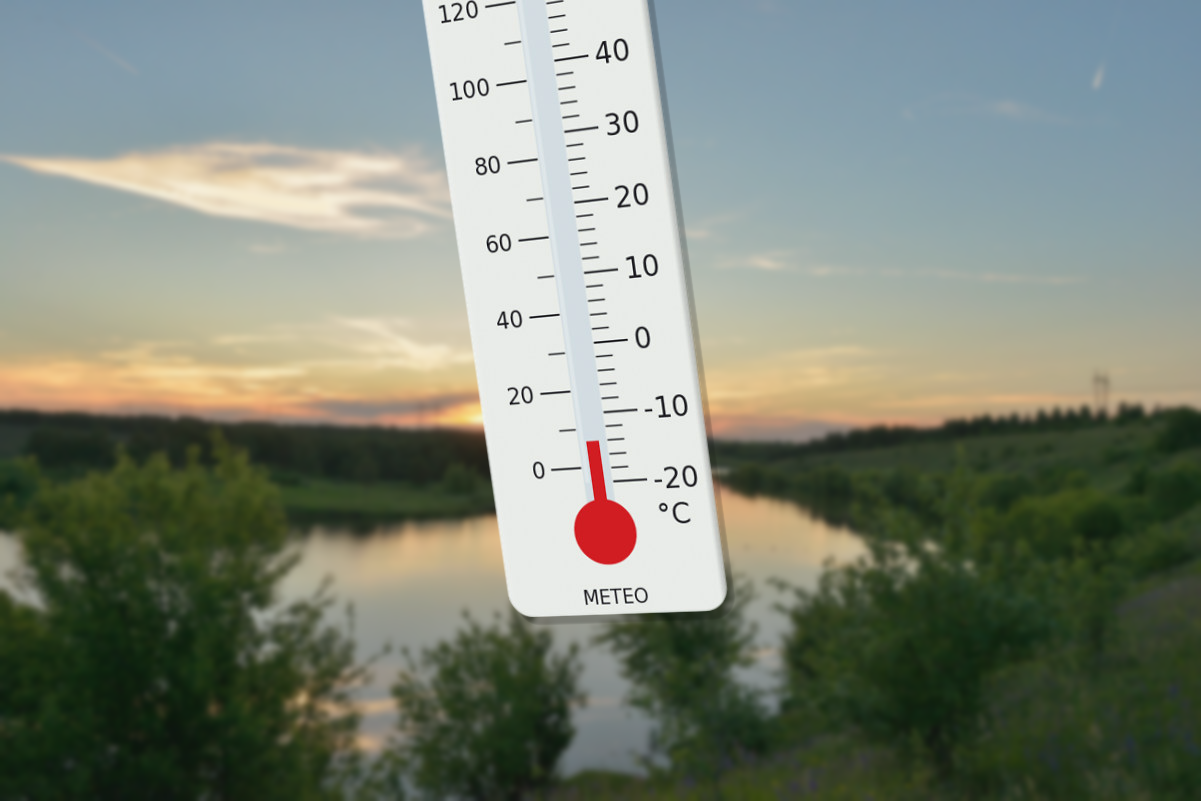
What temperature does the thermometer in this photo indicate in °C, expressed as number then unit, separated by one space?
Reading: -14 °C
